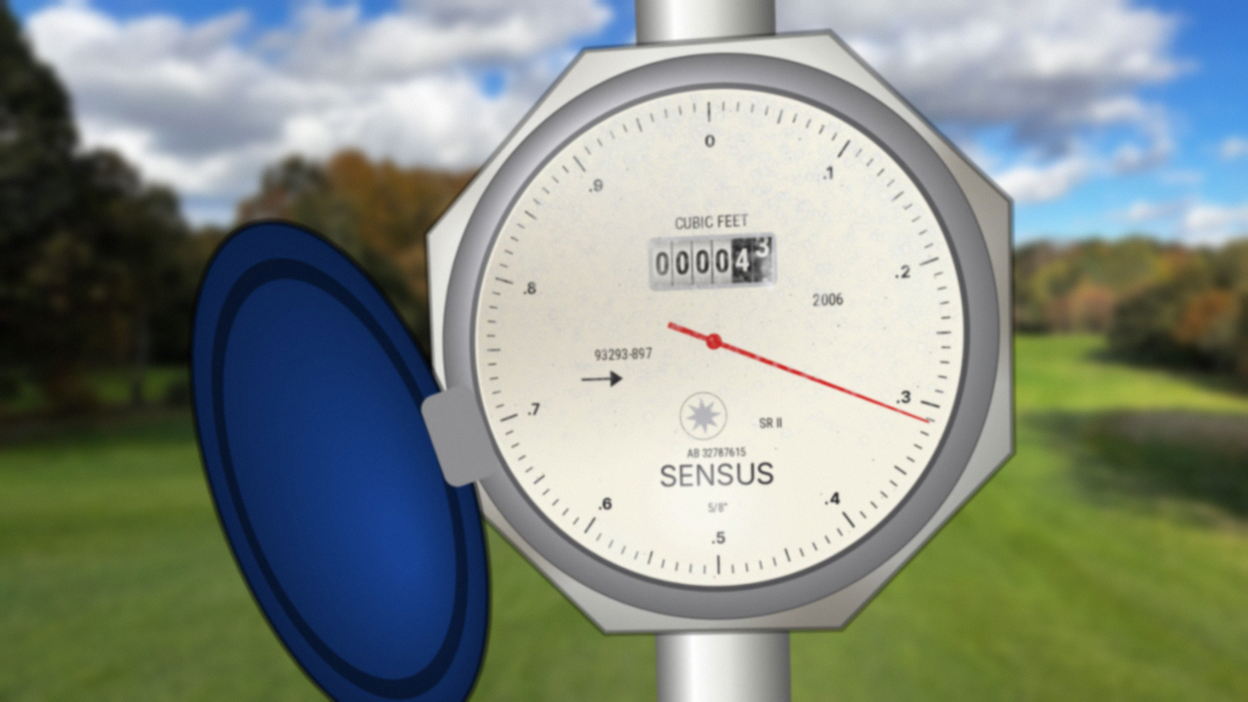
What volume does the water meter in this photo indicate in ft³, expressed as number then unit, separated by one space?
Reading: 43.31 ft³
